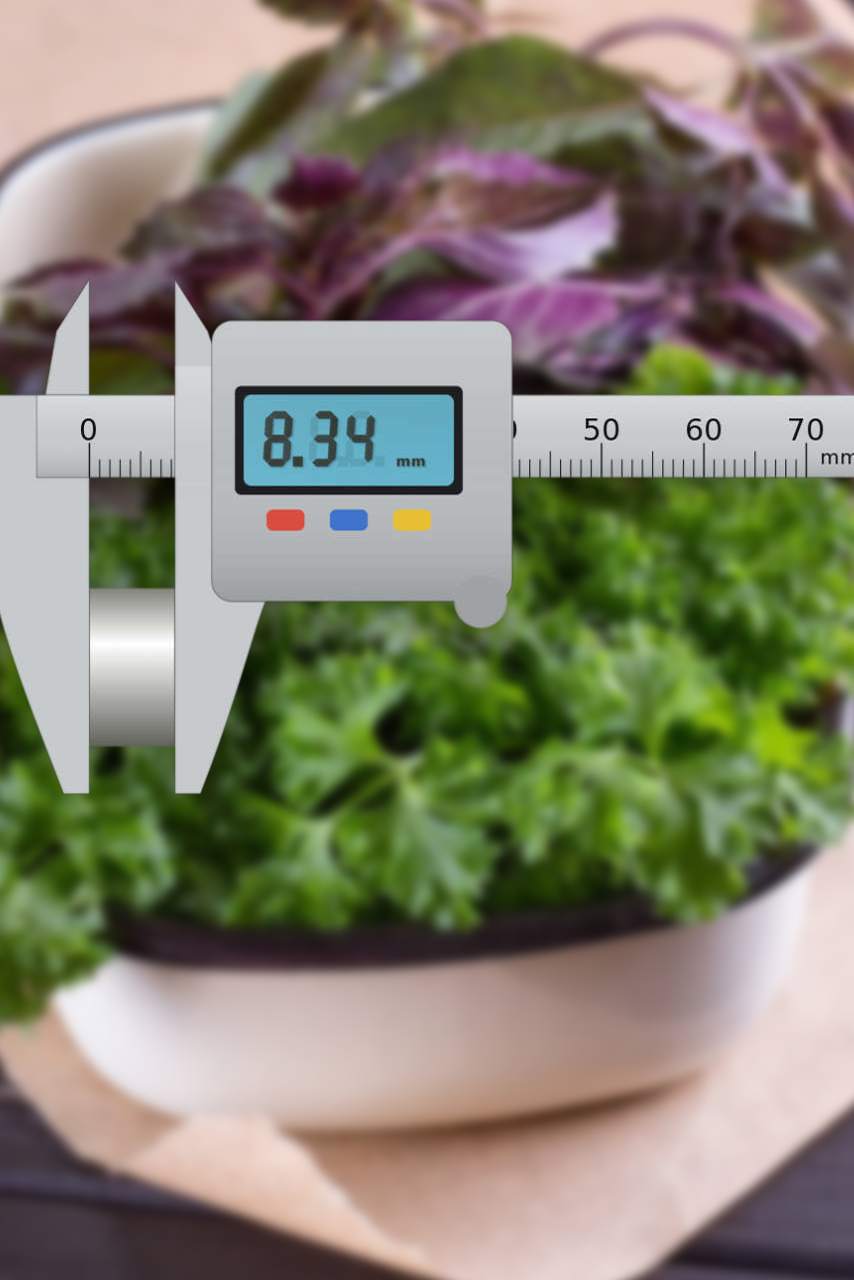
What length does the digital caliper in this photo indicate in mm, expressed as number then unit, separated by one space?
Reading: 8.34 mm
